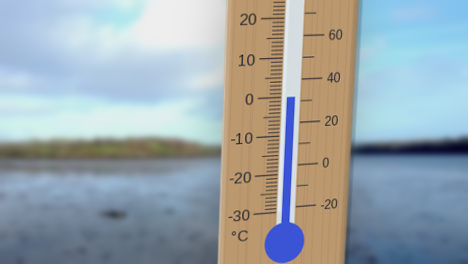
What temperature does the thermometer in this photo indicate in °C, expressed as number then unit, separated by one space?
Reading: 0 °C
